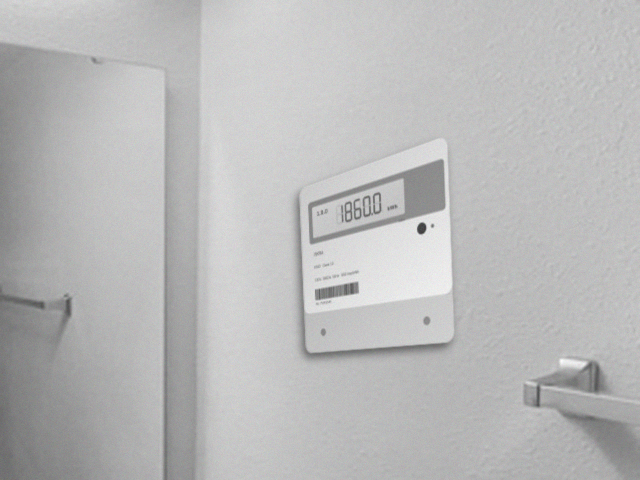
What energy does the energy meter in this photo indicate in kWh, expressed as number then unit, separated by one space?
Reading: 1860.0 kWh
